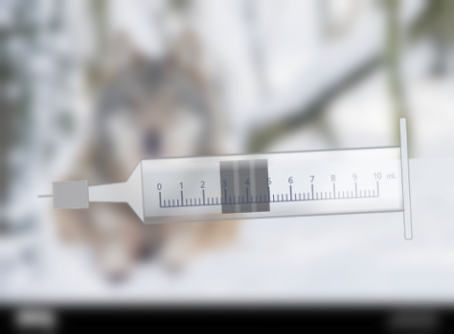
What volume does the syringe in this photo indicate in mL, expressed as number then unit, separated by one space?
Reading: 2.8 mL
